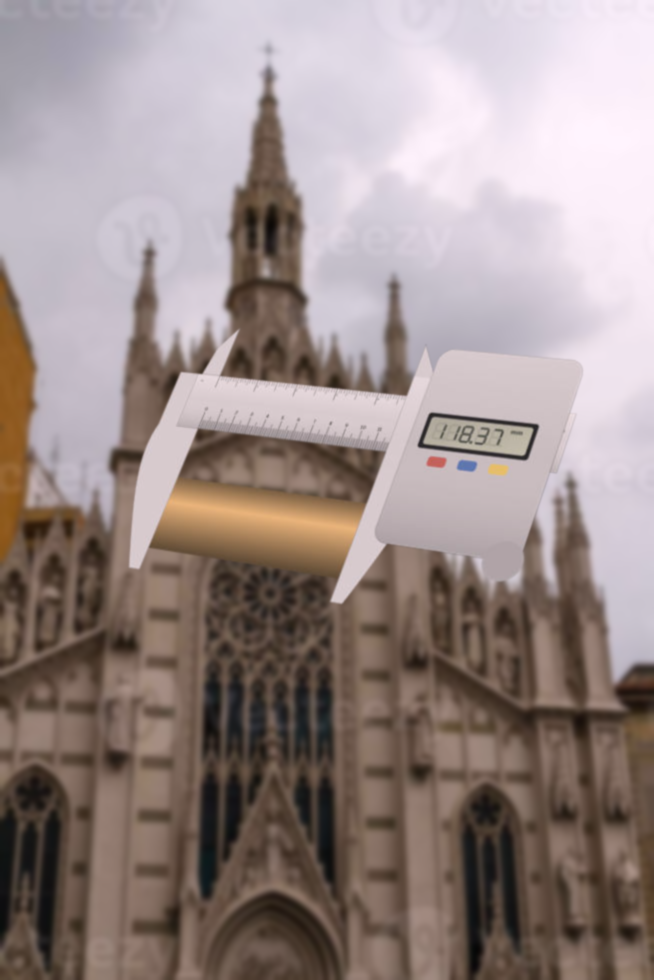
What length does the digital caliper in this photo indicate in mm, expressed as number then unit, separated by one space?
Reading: 118.37 mm
